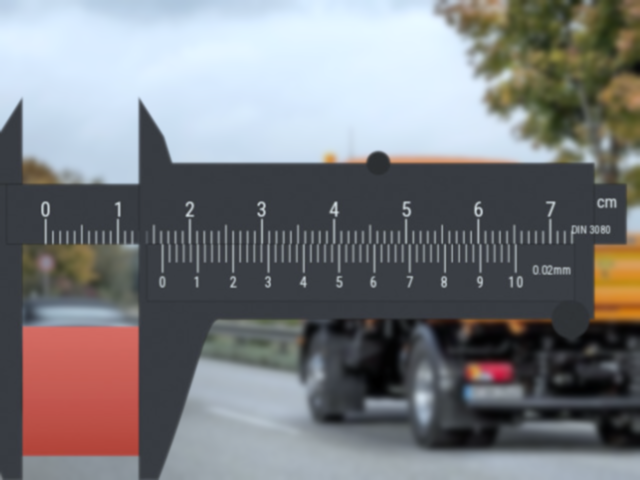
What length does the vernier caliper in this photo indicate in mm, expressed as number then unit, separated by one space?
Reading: 16.2 mm
